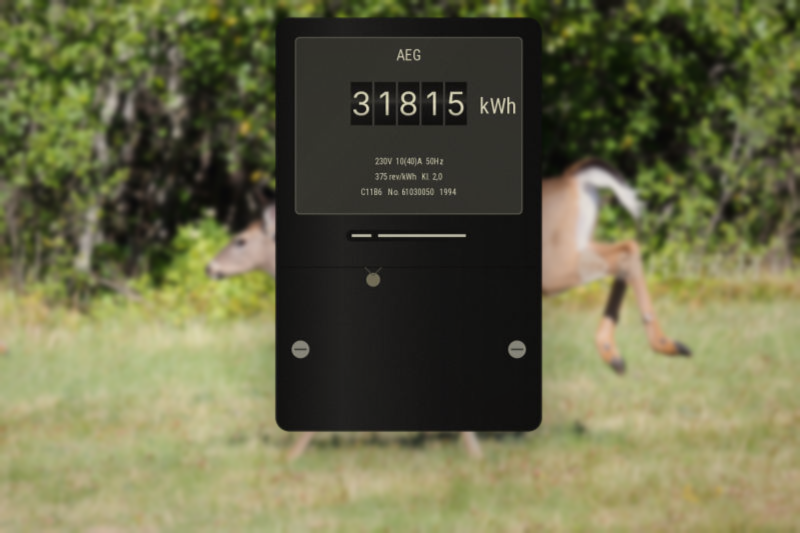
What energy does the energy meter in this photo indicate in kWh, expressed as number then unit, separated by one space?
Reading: 31815 kWh
